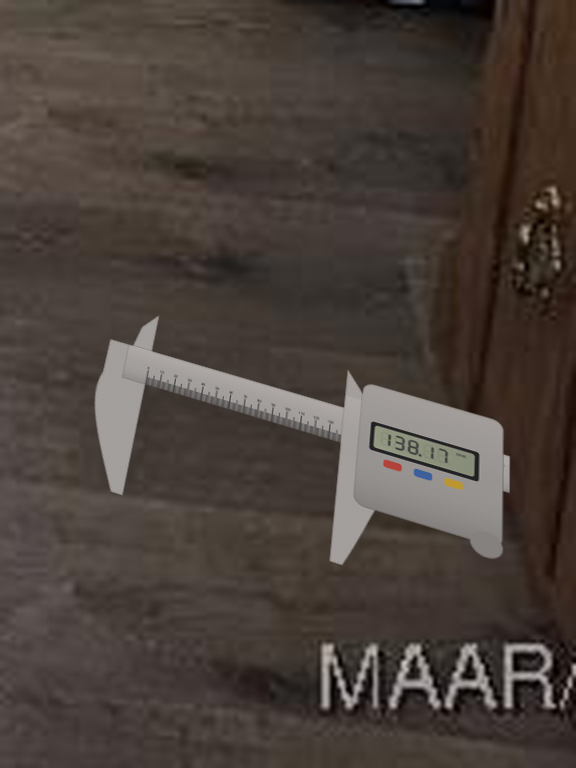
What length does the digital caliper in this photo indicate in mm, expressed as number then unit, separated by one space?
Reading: 138.17 mm
